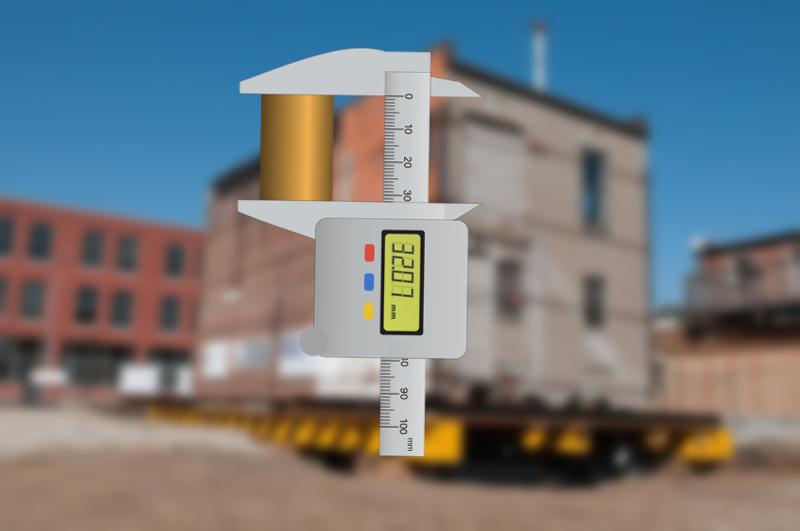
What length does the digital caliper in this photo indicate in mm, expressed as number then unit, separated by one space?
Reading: 32.07 mm
